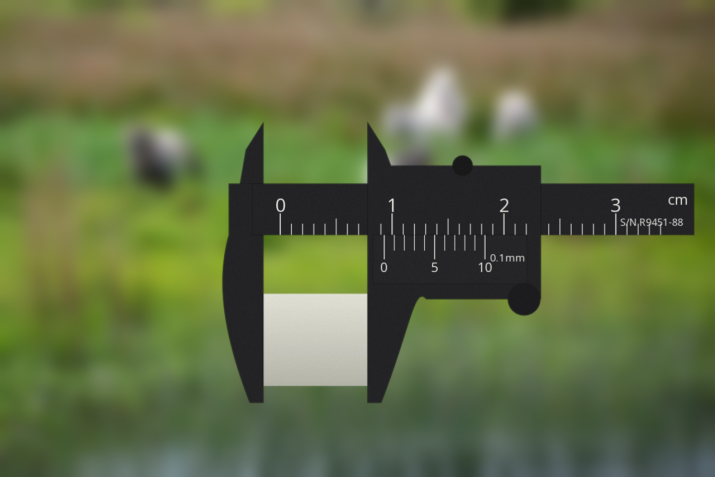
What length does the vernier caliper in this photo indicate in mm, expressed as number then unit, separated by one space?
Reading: 9.3 mm
